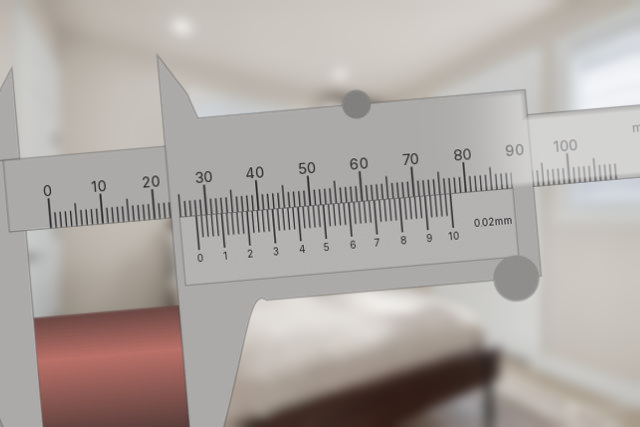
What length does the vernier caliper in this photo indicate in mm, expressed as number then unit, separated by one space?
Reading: 28.0 mm
